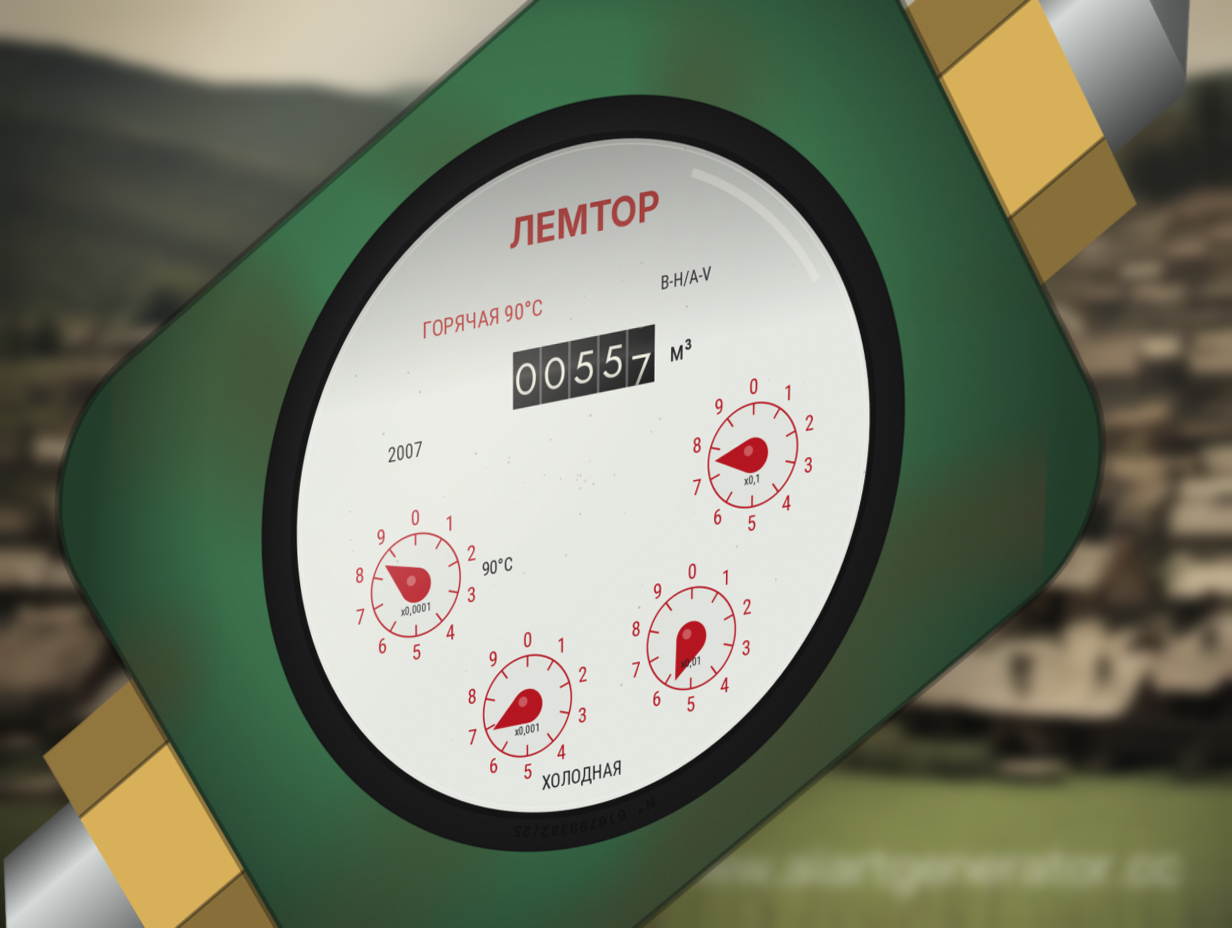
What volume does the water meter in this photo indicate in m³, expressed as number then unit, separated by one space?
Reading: 556.7568 m³
